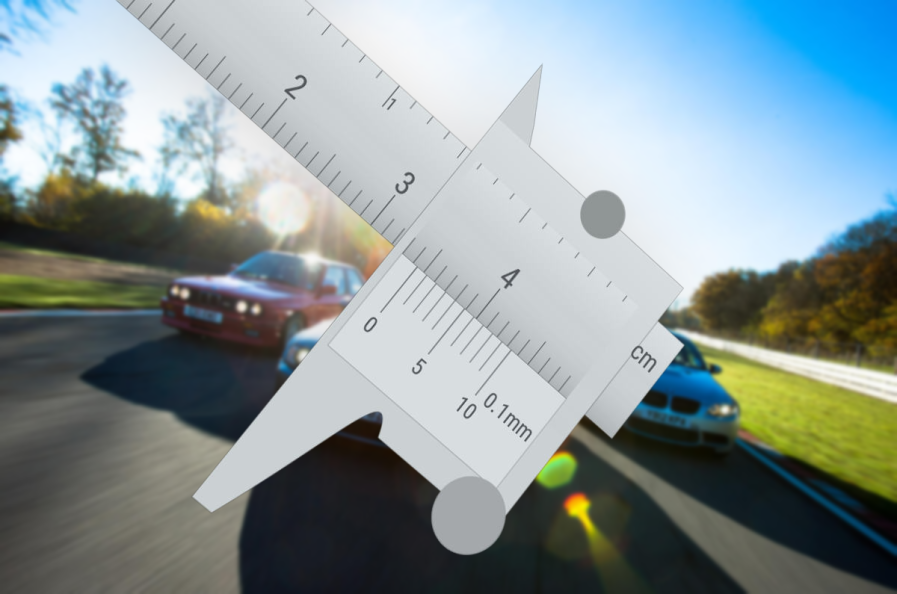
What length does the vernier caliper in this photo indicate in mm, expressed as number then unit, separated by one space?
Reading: 34.4 mm
